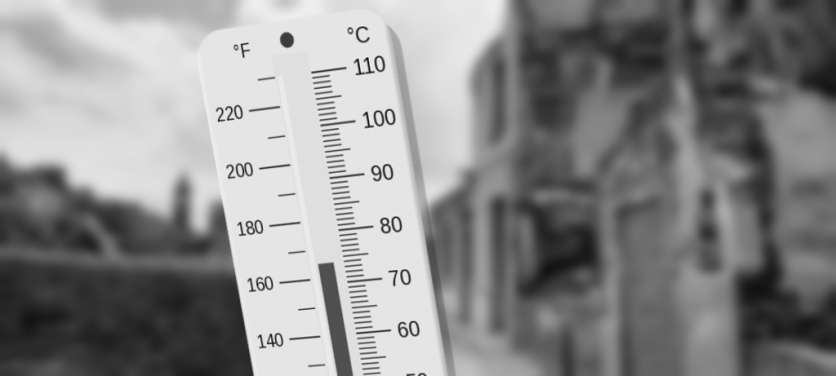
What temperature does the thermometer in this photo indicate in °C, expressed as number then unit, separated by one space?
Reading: 74 °C
